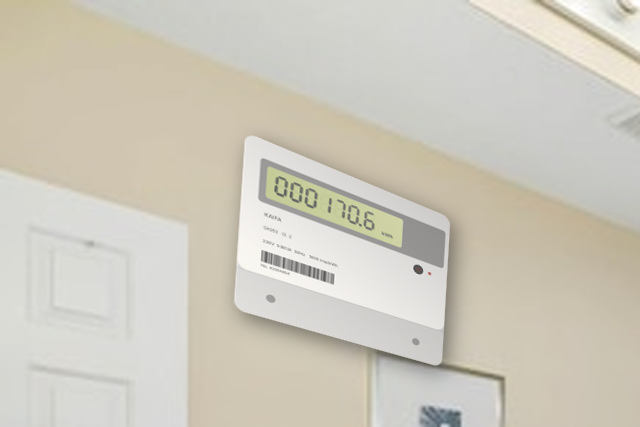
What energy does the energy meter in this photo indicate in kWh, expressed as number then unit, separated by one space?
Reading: 170.6 kWh
